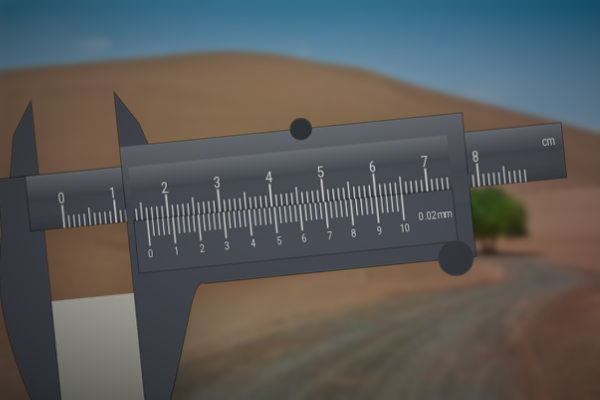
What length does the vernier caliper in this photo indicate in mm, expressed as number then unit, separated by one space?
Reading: 16.0 mm
